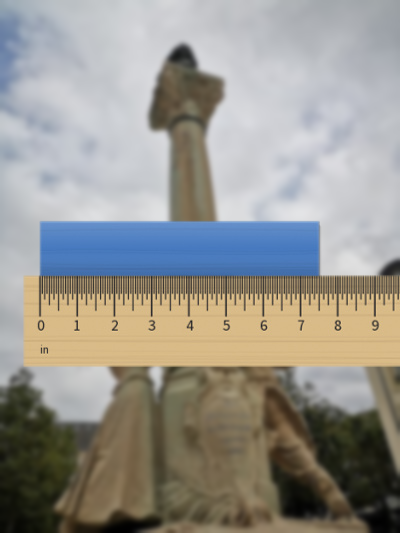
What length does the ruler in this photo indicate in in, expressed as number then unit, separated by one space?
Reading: 7.5 in
